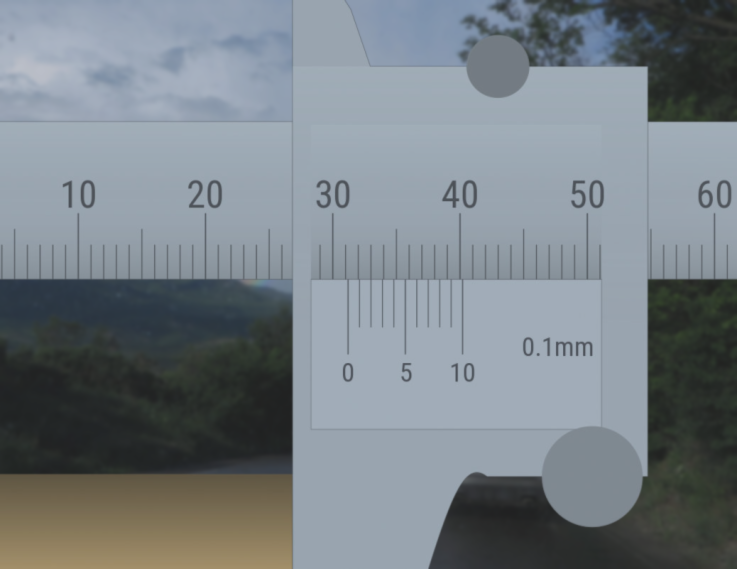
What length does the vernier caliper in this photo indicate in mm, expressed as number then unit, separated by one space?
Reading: 31.2 mm
